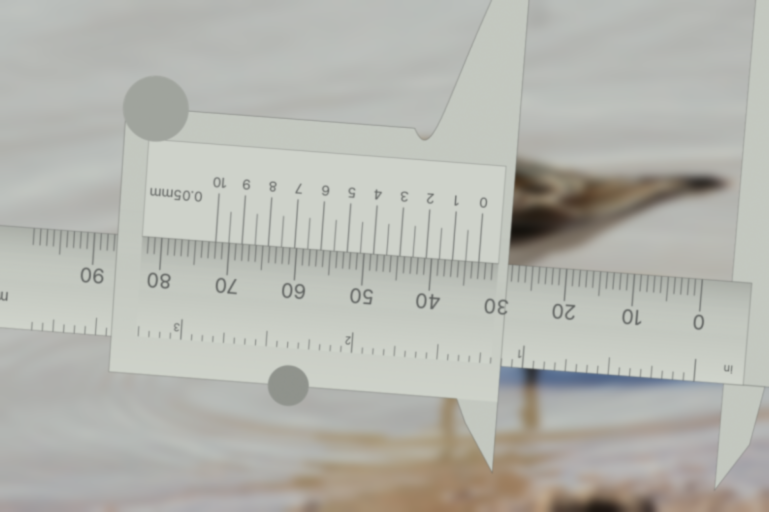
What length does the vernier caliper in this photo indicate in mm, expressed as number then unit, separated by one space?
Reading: 33.0 mm
